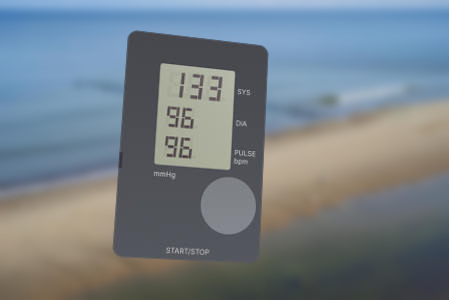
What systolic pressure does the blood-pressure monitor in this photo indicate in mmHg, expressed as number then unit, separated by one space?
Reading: 133 mmHg
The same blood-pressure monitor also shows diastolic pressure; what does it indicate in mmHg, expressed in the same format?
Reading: 96 mmHg
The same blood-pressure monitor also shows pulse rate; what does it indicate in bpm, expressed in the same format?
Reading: 96 bpm
